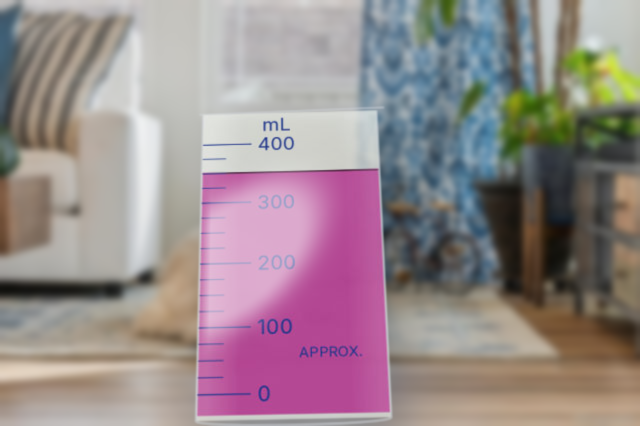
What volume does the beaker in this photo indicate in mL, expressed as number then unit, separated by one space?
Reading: 350 mL
